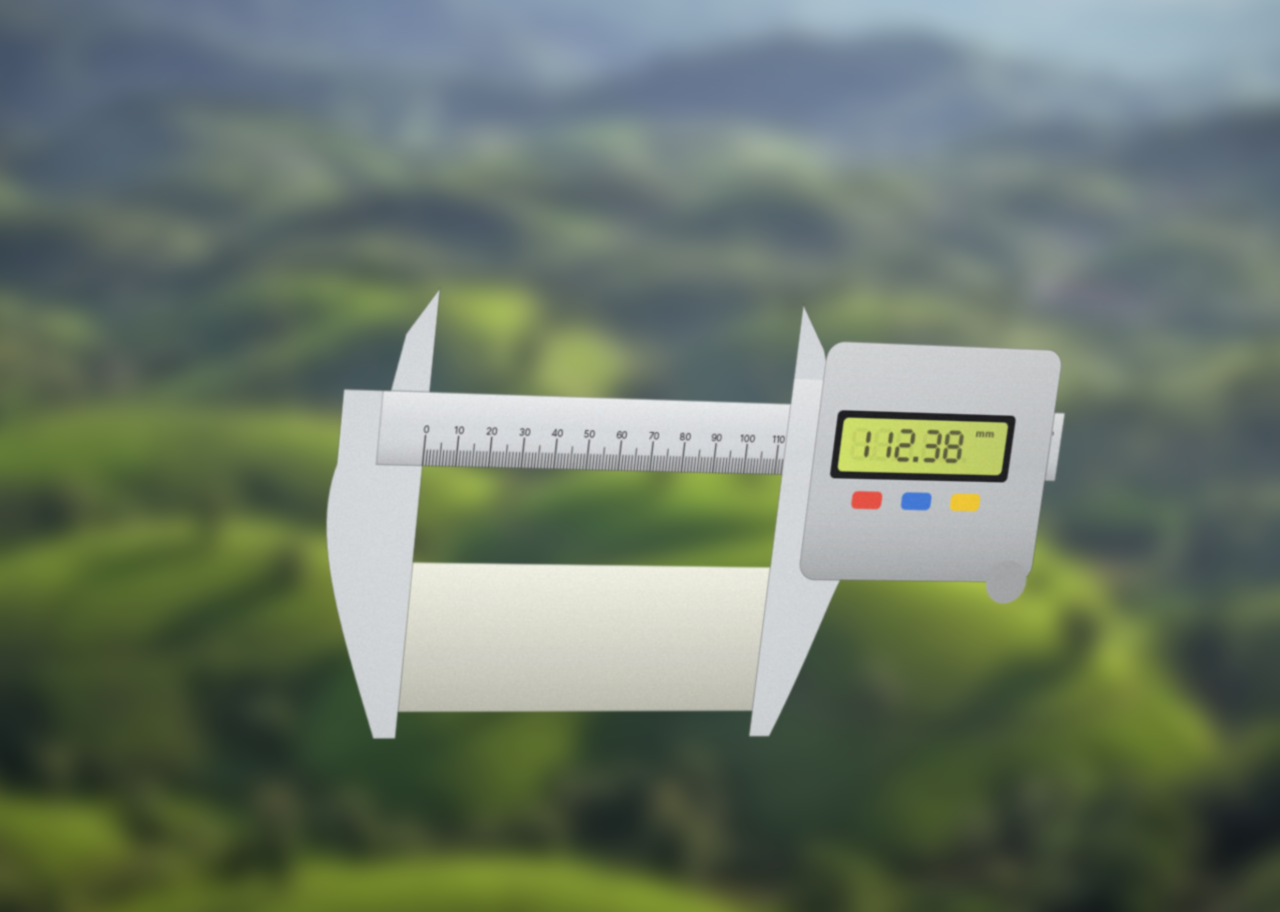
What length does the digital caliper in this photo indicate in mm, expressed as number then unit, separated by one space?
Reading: 112.38 mm
